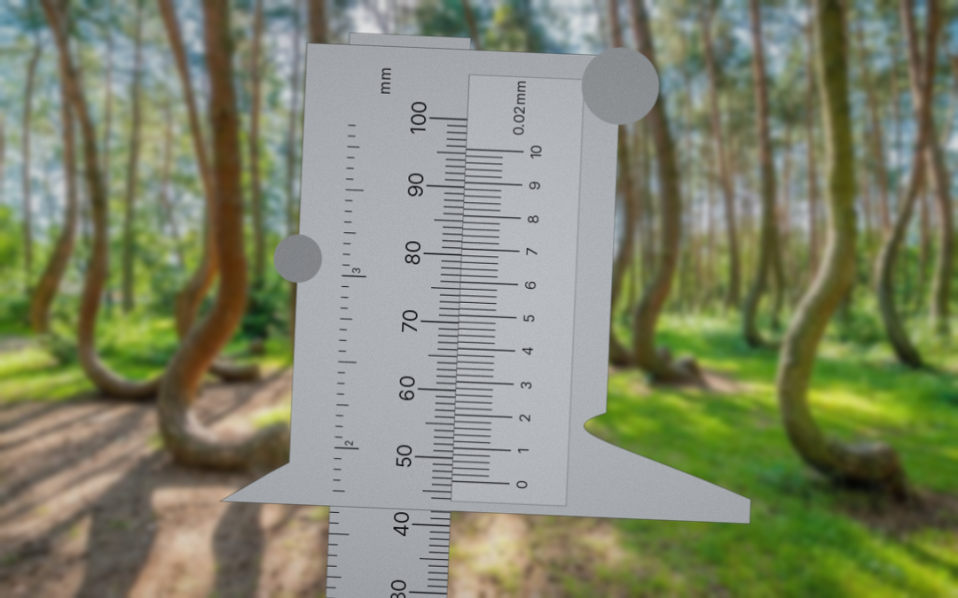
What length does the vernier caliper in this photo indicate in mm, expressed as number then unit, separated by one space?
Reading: 46.6 mm
